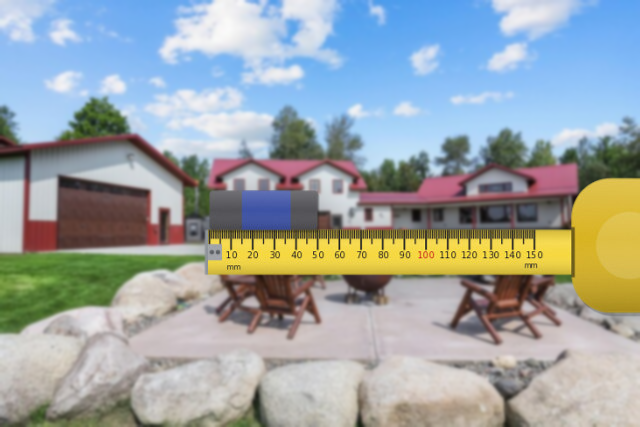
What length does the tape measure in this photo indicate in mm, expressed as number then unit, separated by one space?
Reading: 50 mm
